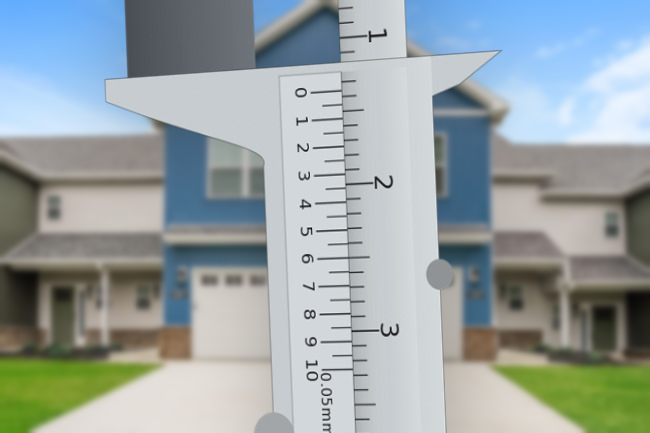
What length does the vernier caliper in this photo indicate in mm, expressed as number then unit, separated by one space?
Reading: 13.6 mm
